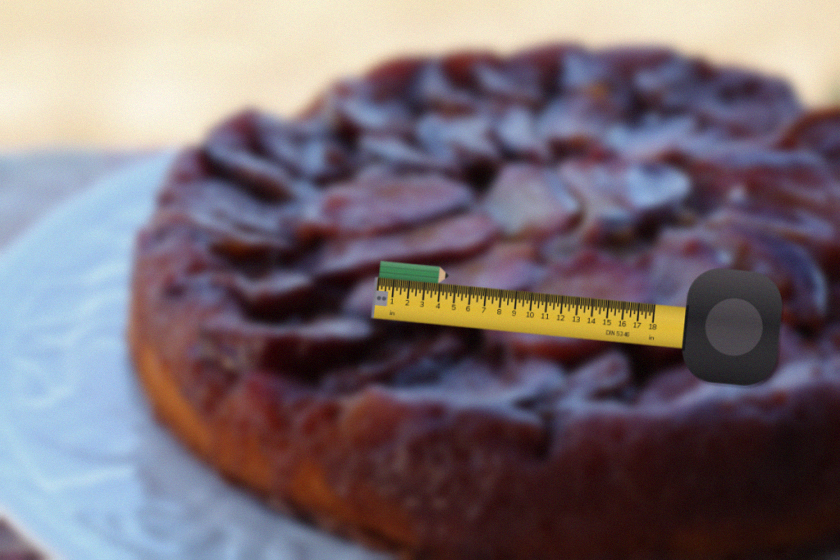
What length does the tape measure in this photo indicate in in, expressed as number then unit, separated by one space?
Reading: 4.5 in
